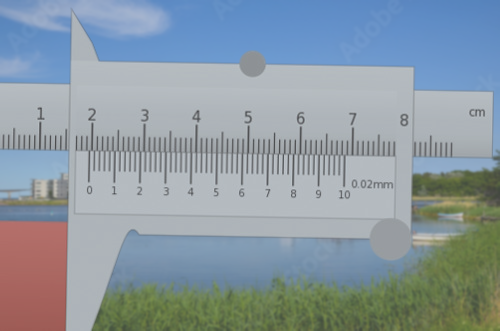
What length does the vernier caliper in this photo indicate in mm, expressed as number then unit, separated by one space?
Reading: 19.5 mm
